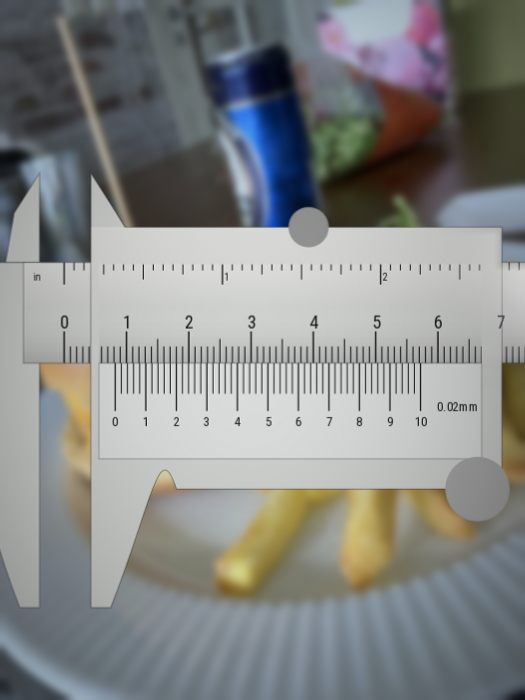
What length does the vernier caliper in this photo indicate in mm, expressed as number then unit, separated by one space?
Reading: 8.2 mm
